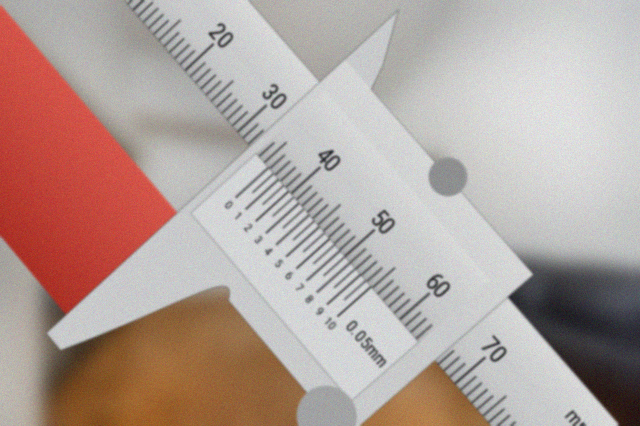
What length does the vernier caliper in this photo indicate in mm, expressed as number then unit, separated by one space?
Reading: 35.8 mm
